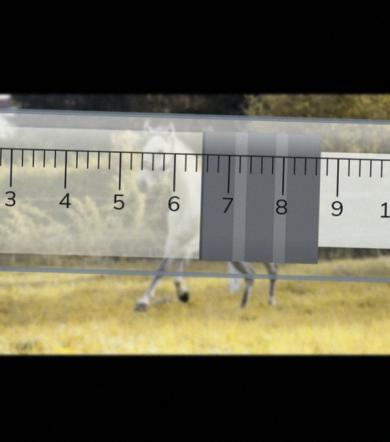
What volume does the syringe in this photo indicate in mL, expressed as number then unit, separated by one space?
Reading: 6.5 mL
